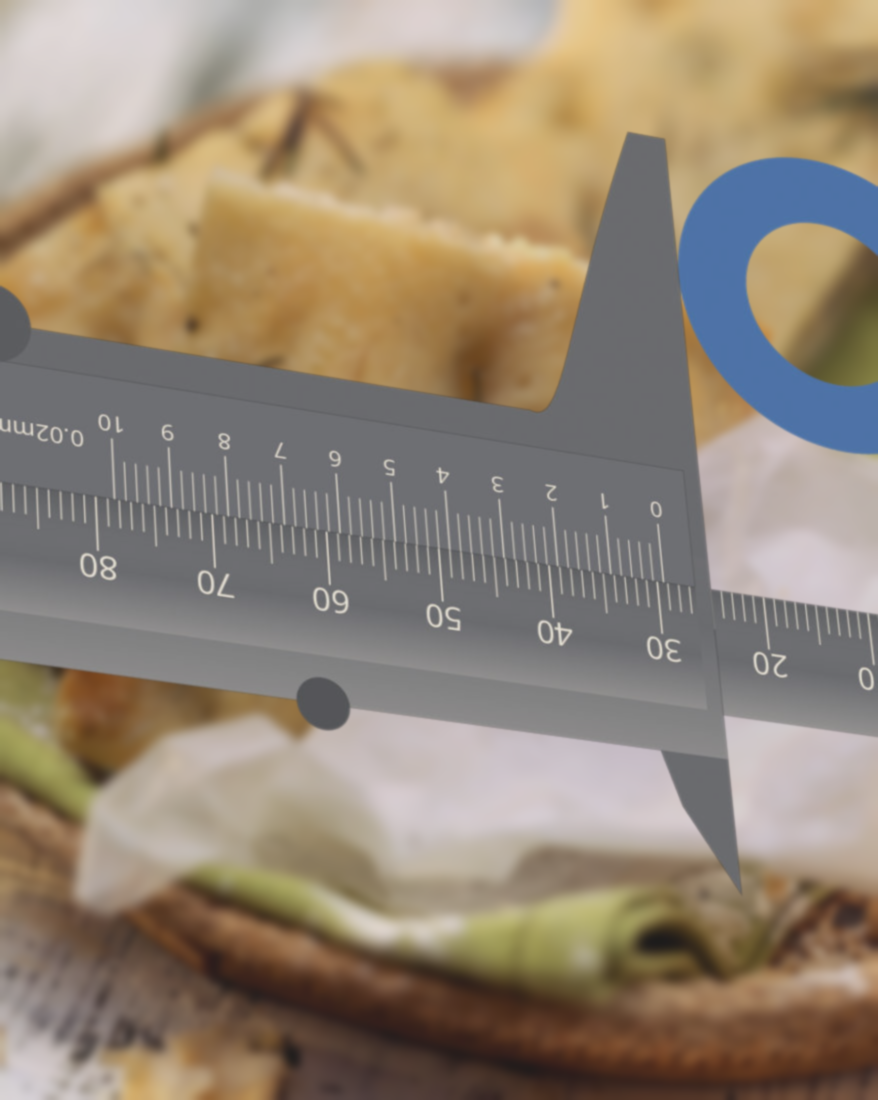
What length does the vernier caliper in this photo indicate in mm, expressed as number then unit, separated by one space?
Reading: 29.4 mm
